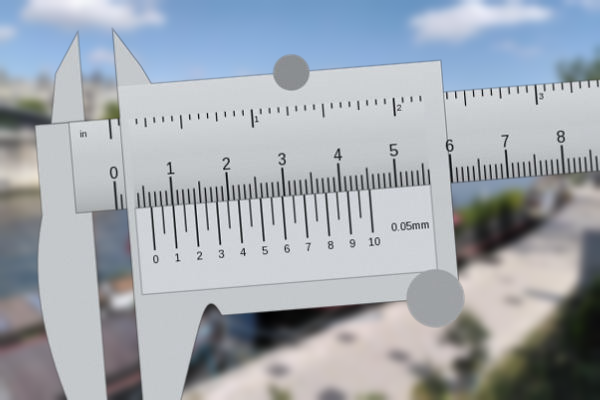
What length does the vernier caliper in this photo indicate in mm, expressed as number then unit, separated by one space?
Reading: 6.2 mm
